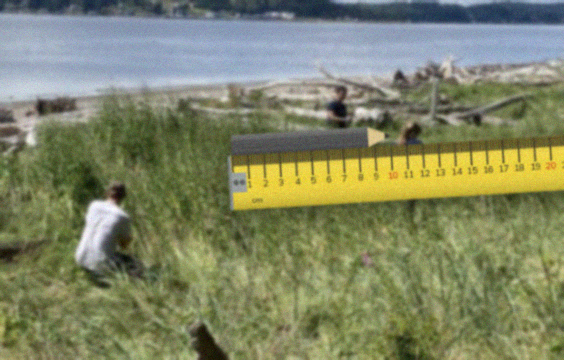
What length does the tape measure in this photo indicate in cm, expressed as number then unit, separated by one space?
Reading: 10 cm
